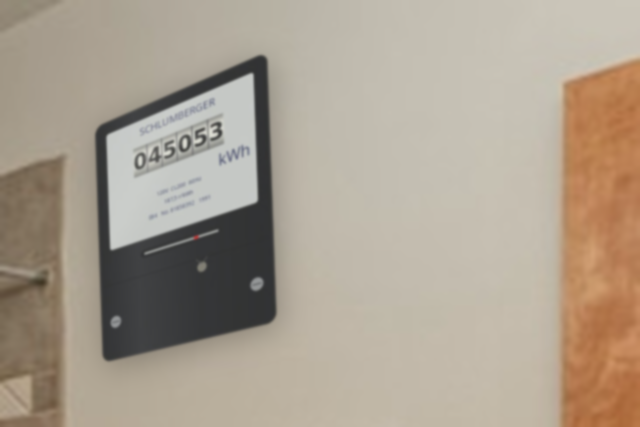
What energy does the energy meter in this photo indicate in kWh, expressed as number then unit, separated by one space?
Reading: 45053 kWh
